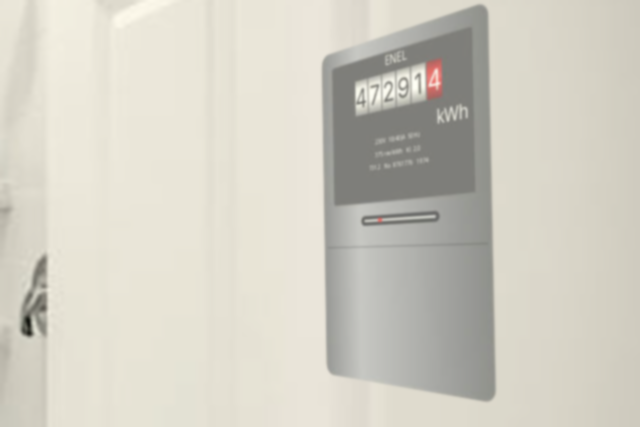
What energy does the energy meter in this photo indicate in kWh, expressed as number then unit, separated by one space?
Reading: 47291.4 kWh
